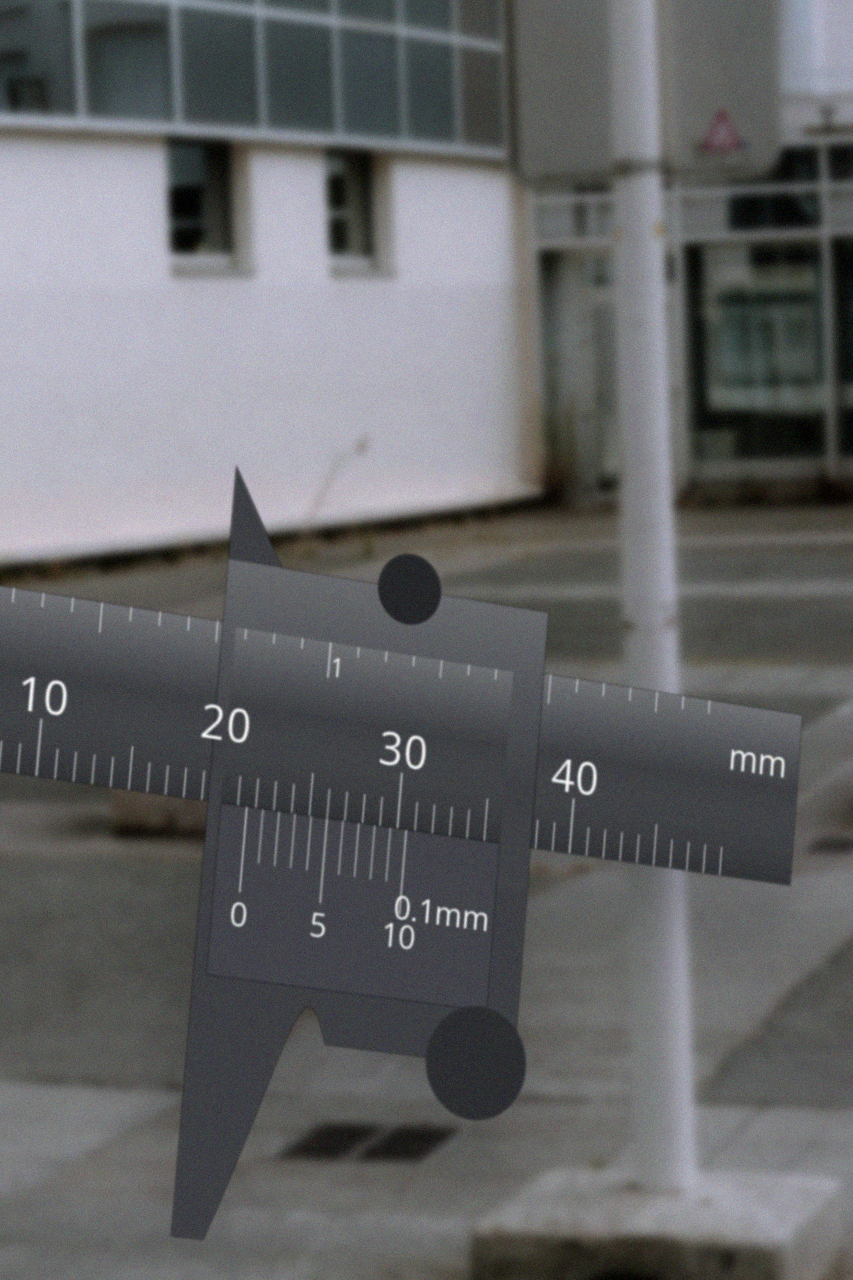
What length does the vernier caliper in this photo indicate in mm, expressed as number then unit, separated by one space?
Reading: 21.5 mm
